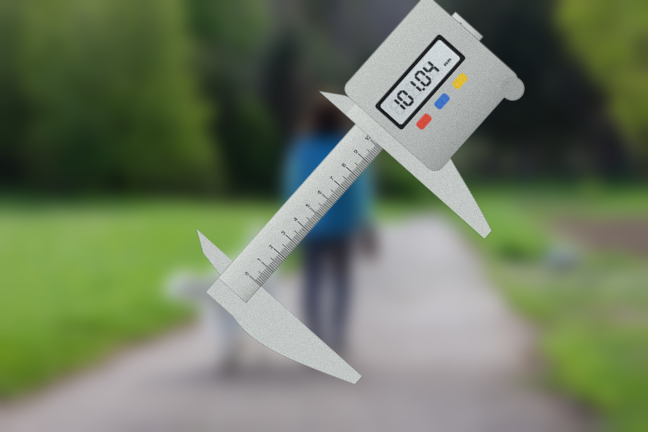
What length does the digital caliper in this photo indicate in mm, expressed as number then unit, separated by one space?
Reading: 101.04 mm
